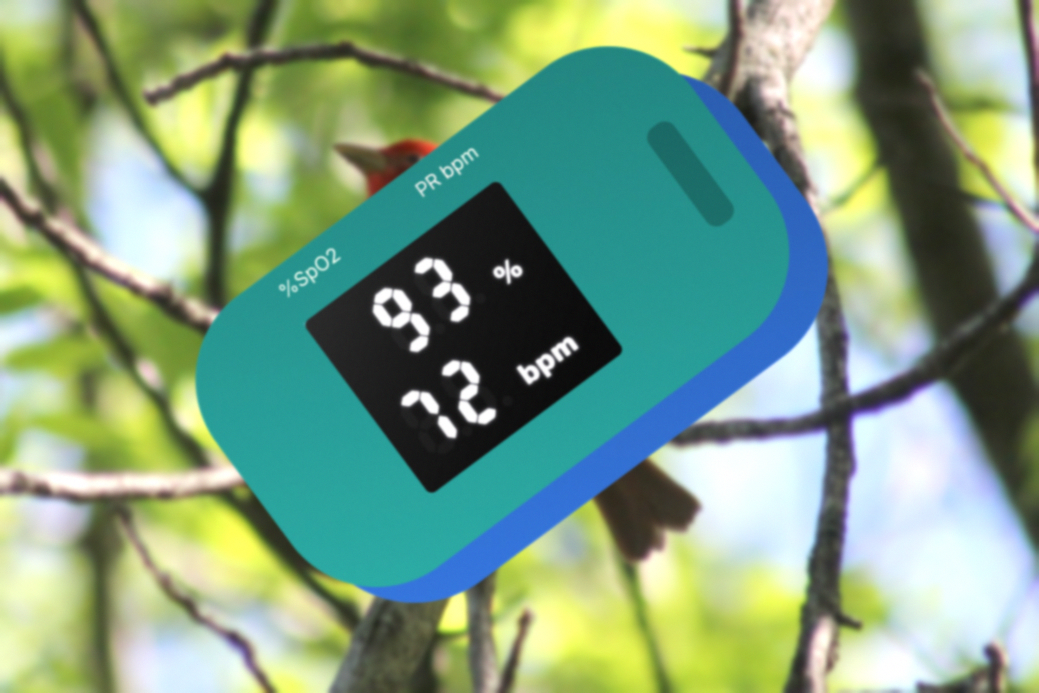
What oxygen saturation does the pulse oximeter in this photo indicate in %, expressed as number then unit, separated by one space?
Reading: 93 %
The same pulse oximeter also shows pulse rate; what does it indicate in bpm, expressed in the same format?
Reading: 72 bpm
